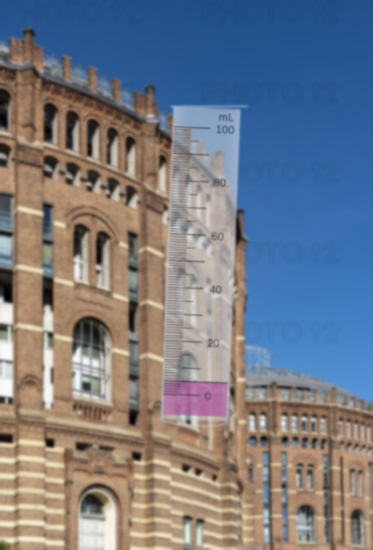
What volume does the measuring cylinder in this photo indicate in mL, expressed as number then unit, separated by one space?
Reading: 5 mL
